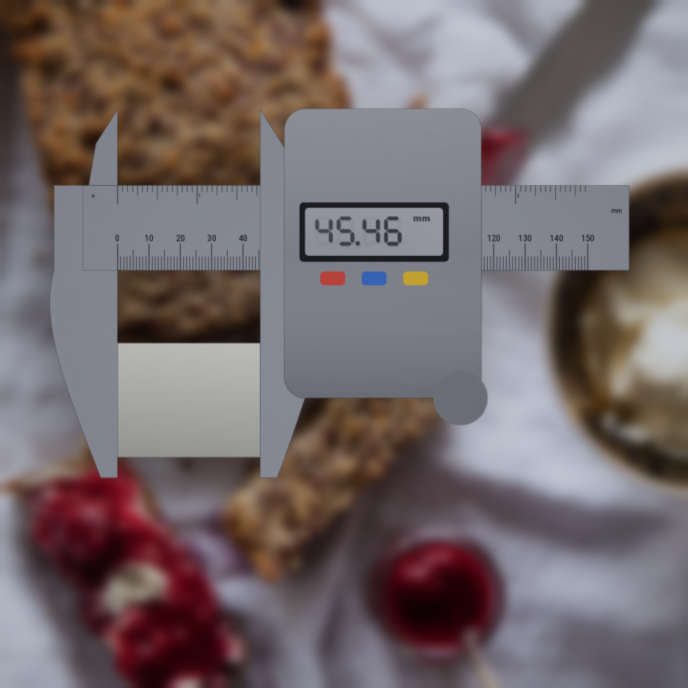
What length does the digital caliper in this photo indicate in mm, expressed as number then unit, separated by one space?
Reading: 45.46 mm
